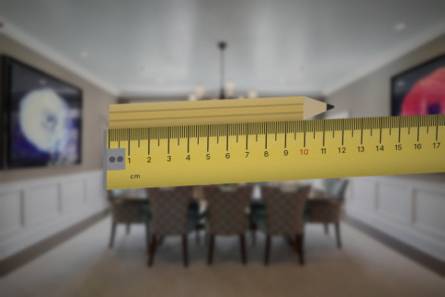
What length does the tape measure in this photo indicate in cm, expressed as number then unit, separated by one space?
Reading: 11.5 cm
